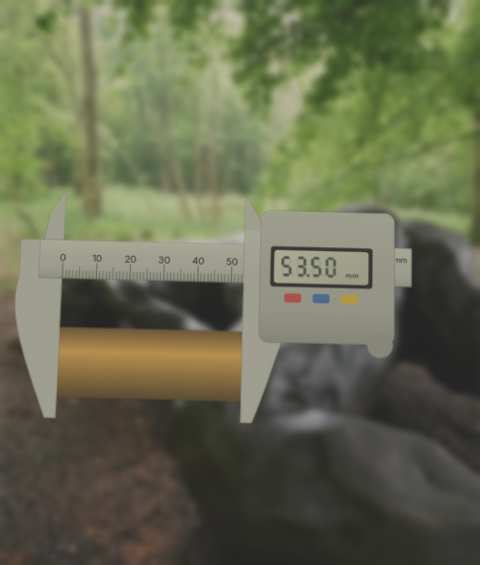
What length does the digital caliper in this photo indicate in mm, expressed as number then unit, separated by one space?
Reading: 53.50 mm
